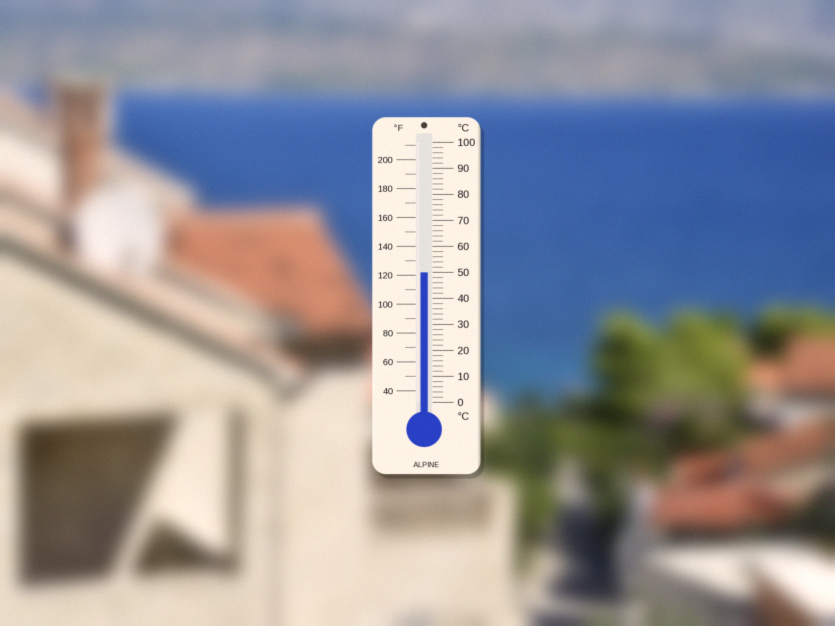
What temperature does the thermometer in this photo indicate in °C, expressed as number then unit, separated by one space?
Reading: 50 °C
